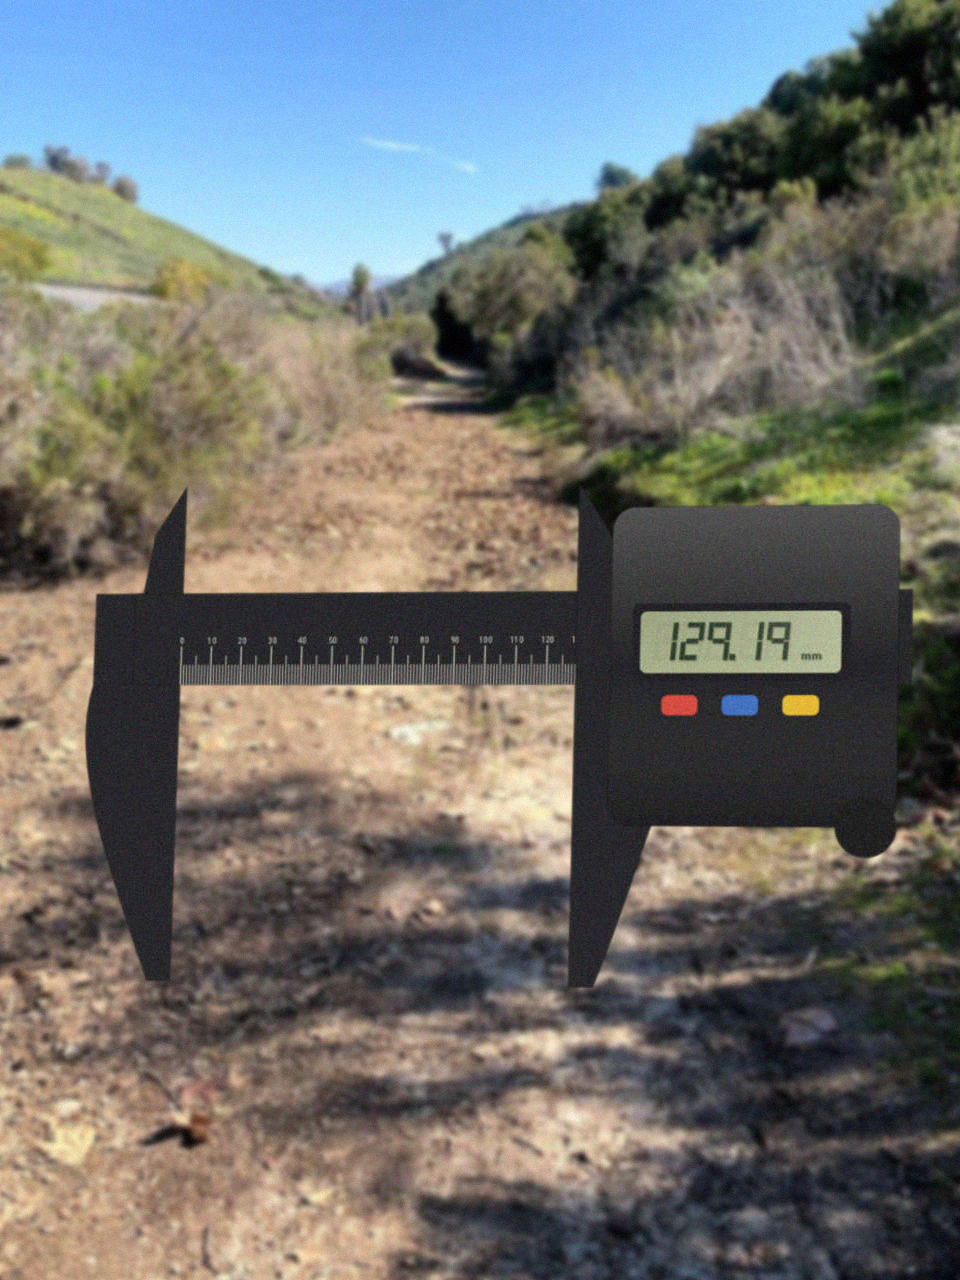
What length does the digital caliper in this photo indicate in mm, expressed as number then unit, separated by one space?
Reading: 129.19 mm
